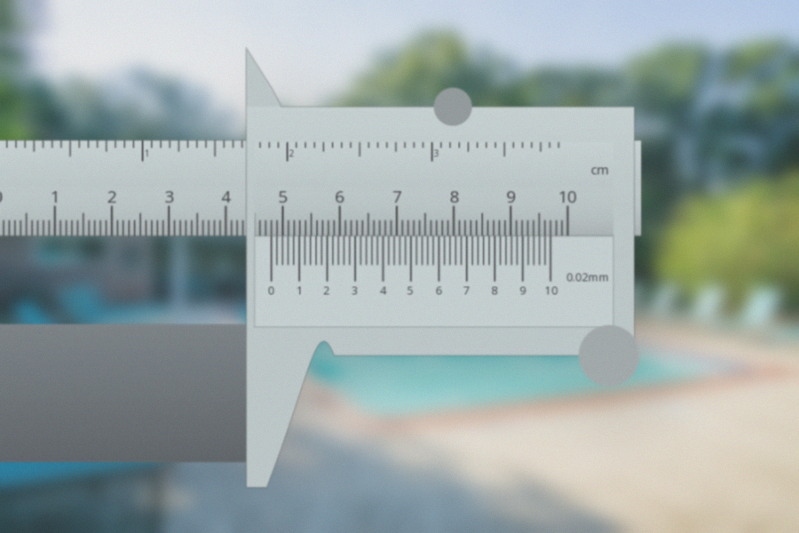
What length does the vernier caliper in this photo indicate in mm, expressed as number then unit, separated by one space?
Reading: 48.0 mm
